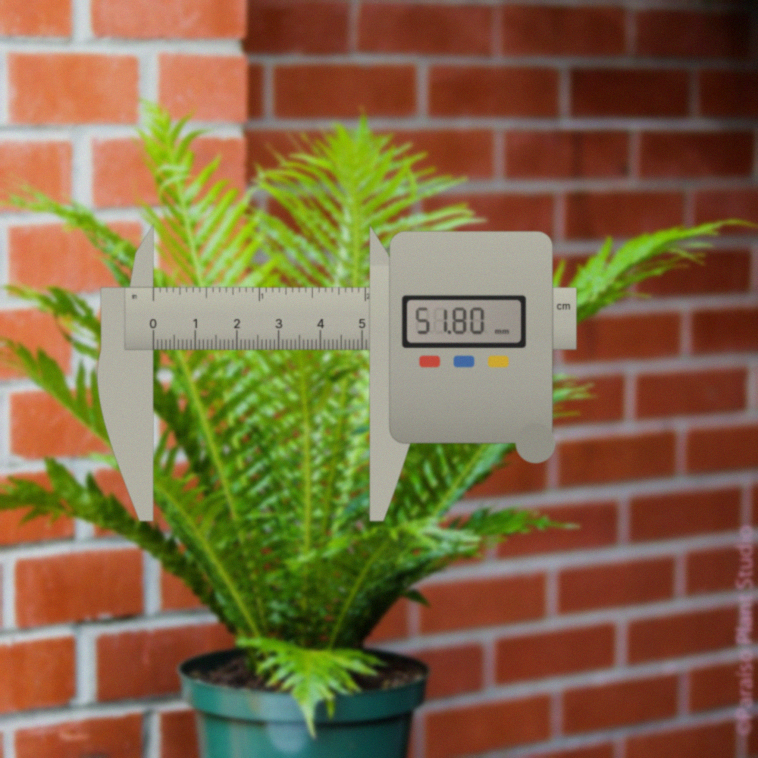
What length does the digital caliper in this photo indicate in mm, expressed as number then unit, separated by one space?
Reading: 51.80 mm
